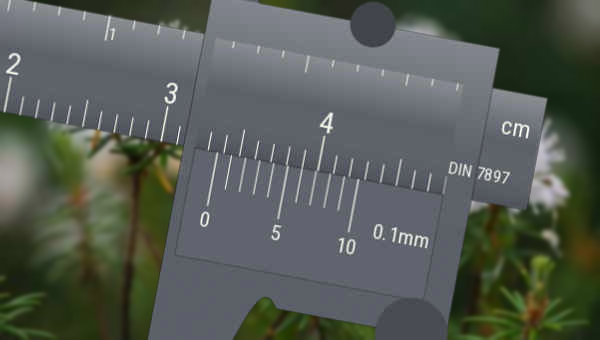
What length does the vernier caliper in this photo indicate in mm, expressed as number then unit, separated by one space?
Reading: 33.6 mm
